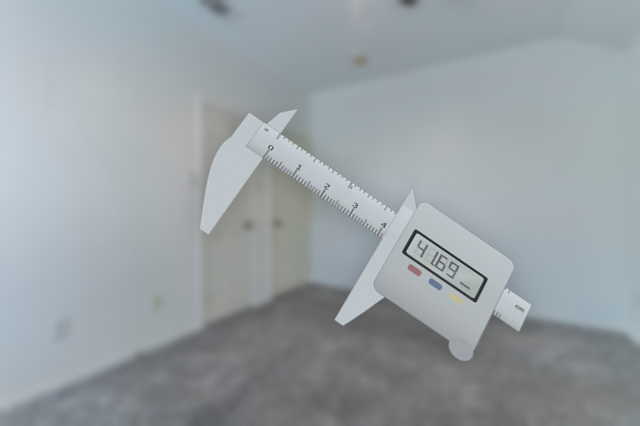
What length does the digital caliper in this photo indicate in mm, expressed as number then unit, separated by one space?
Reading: 41.69 mm
